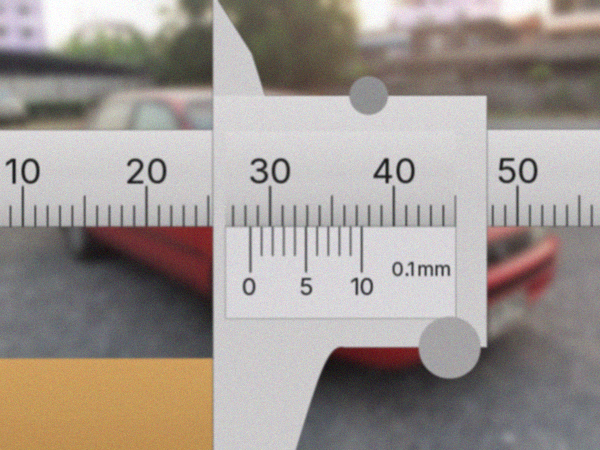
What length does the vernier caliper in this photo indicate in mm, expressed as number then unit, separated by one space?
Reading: 28.4 mm
